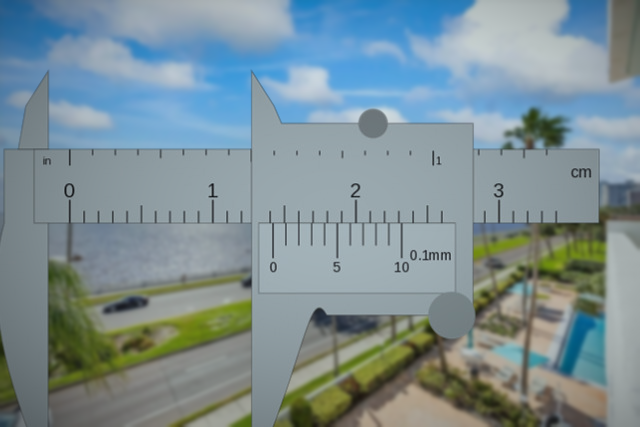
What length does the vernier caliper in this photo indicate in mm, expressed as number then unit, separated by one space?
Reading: 14.2 mm
